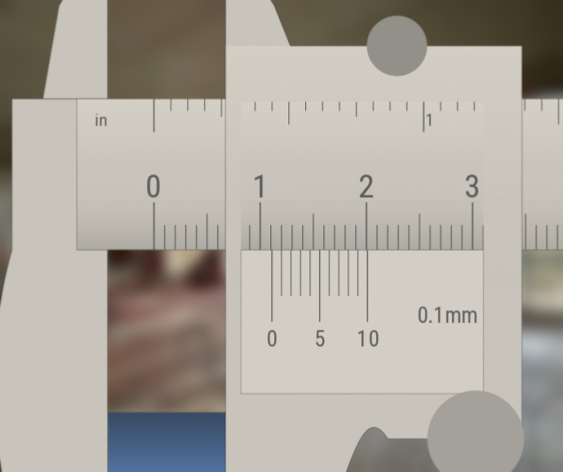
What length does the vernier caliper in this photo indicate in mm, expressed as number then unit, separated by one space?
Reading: 11.1 mm
